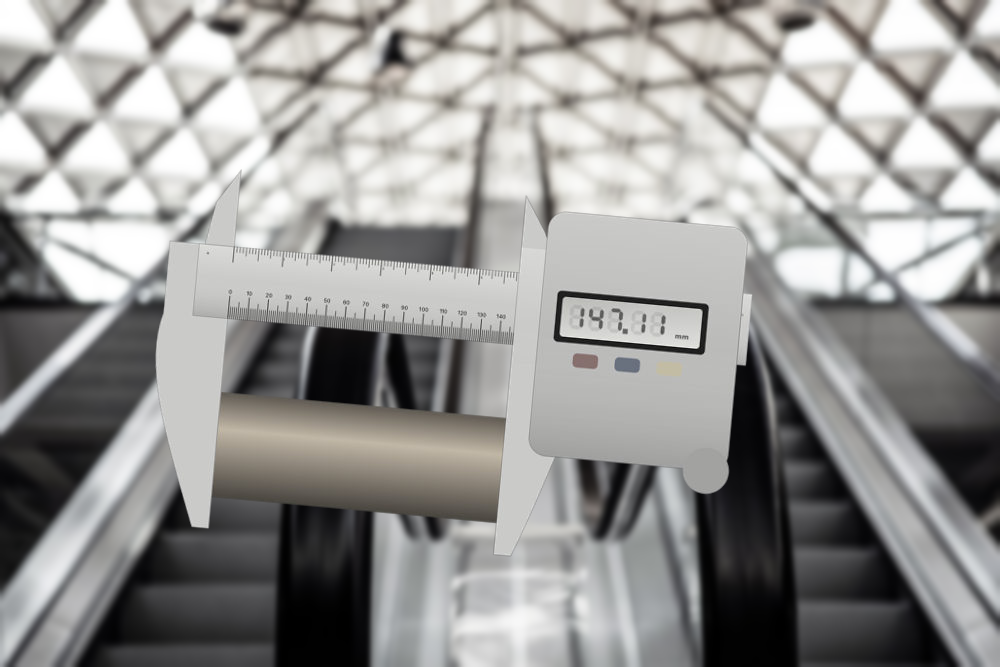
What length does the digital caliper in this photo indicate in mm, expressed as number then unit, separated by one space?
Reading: 147.11 mm
